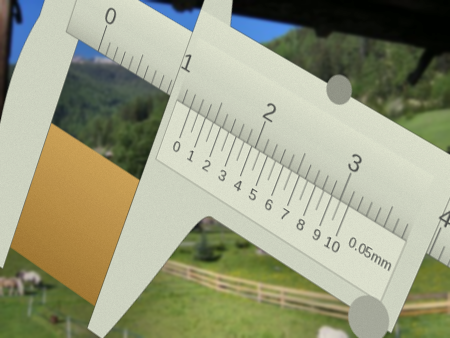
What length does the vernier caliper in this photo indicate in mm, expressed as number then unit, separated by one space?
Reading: 12.0 mm
